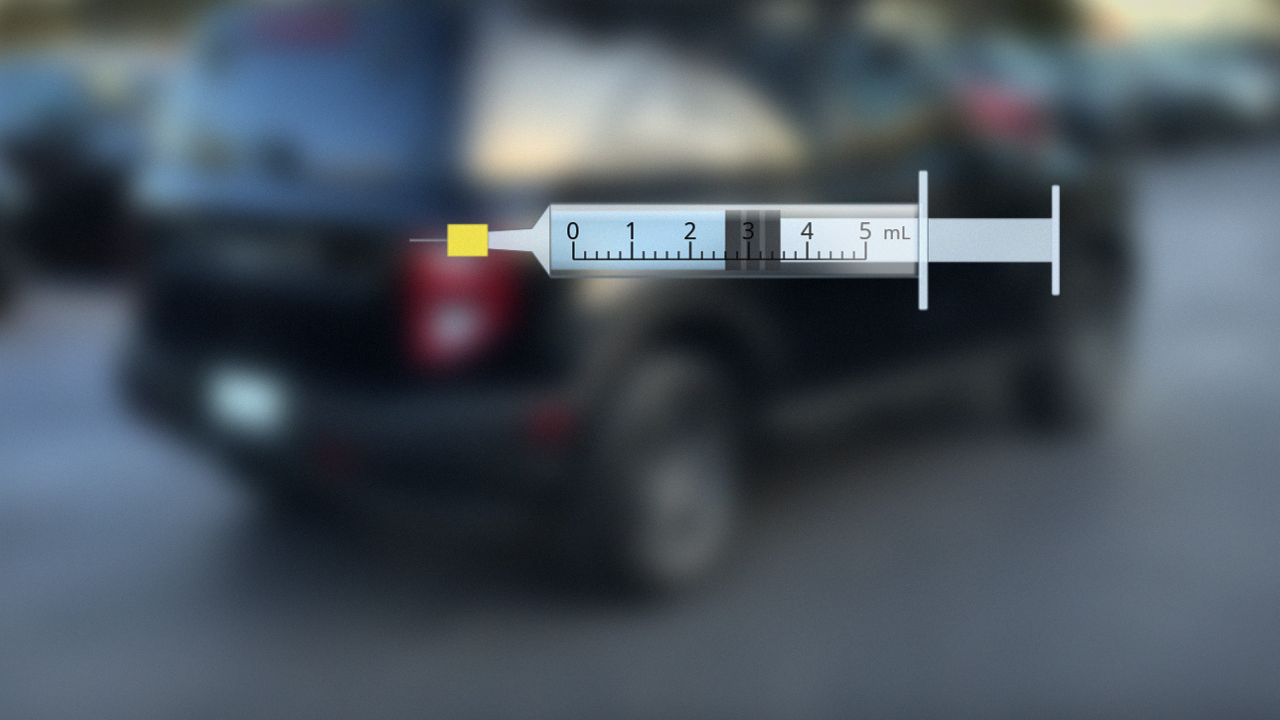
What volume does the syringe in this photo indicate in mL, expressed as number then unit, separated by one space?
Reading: 2.6 mL
